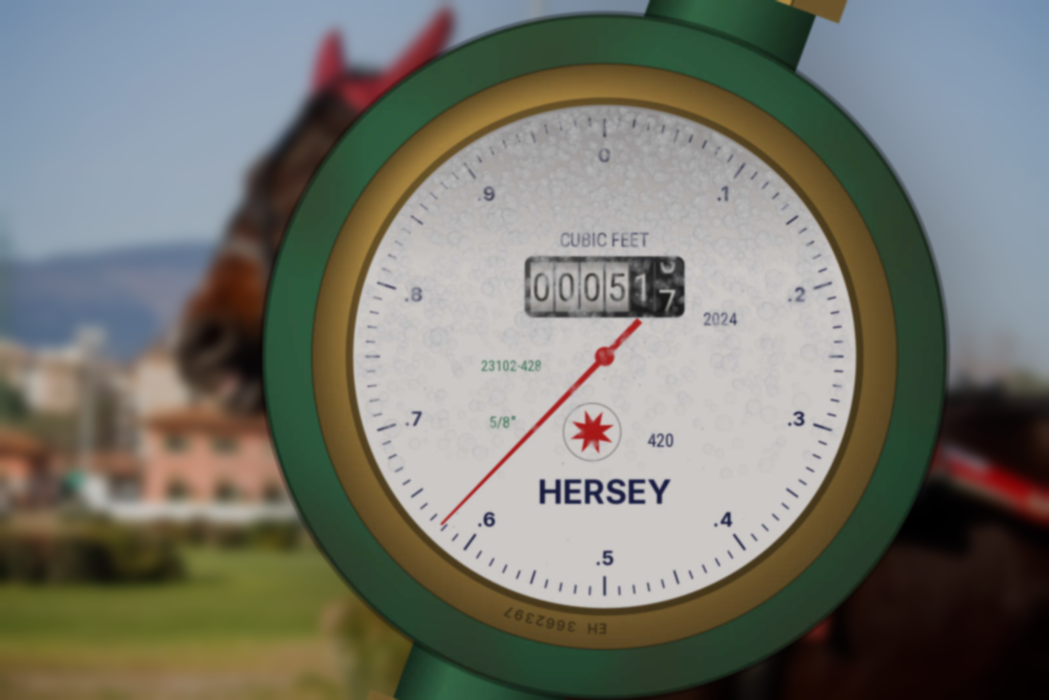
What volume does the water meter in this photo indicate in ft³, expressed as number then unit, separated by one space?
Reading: 516.62 ft³
